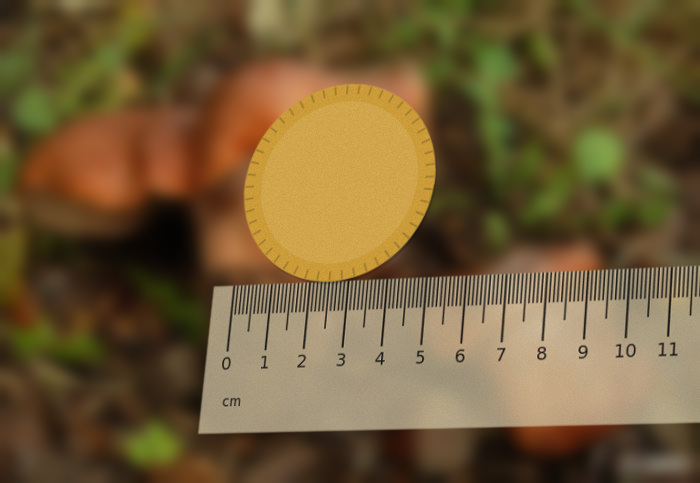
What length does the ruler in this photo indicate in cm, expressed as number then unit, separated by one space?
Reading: 5 cm
